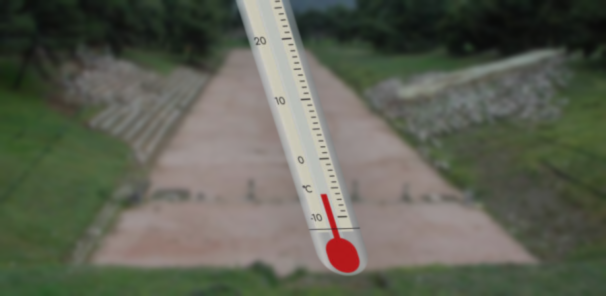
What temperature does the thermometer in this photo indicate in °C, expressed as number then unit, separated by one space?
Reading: -6 °C
